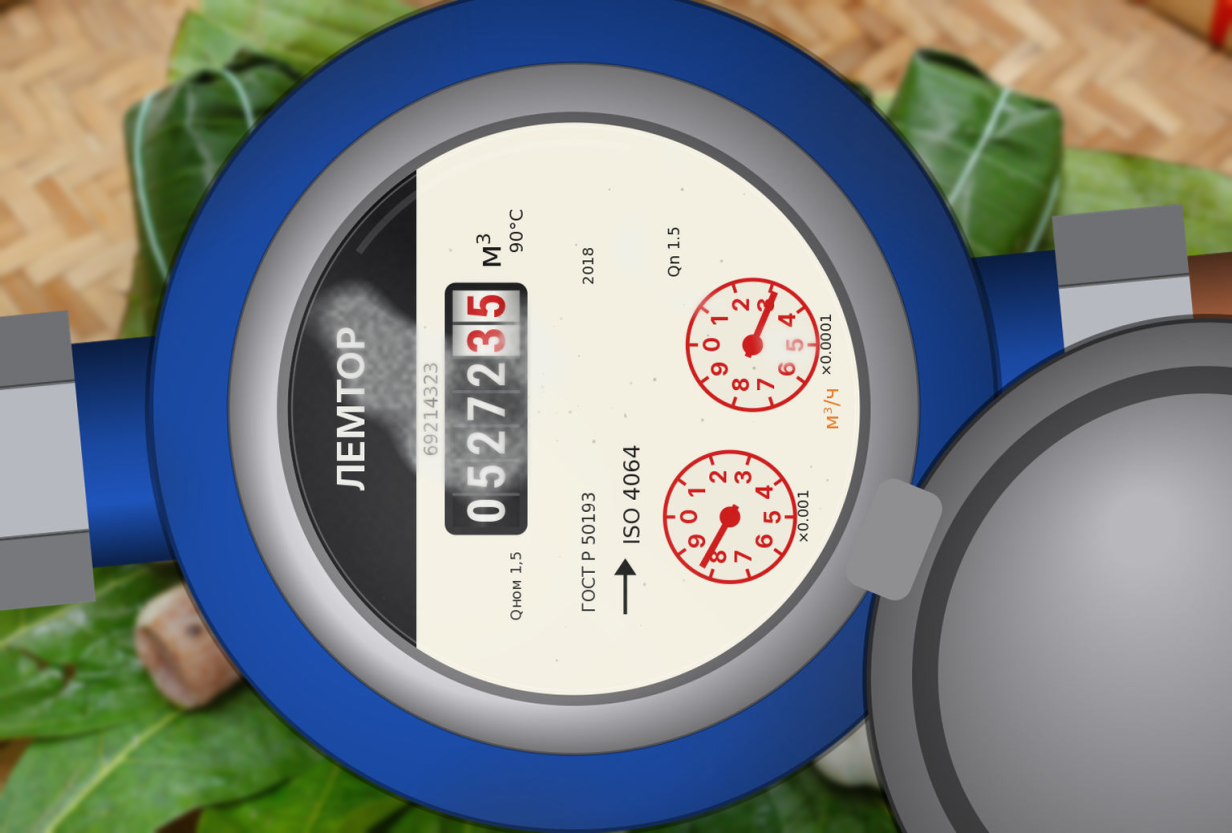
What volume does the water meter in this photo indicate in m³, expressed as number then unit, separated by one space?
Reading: 5272.3583 m³
